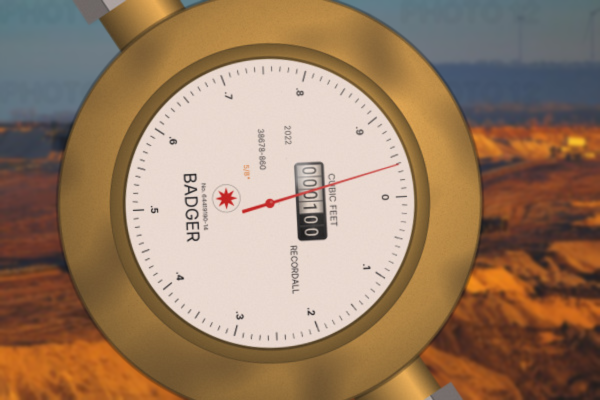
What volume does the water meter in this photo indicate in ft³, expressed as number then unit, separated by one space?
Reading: 99.96 ft³
